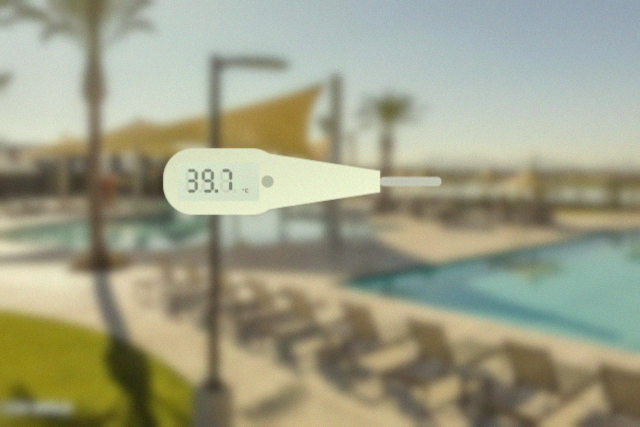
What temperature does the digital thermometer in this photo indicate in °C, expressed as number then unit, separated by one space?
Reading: 39.7 °C
